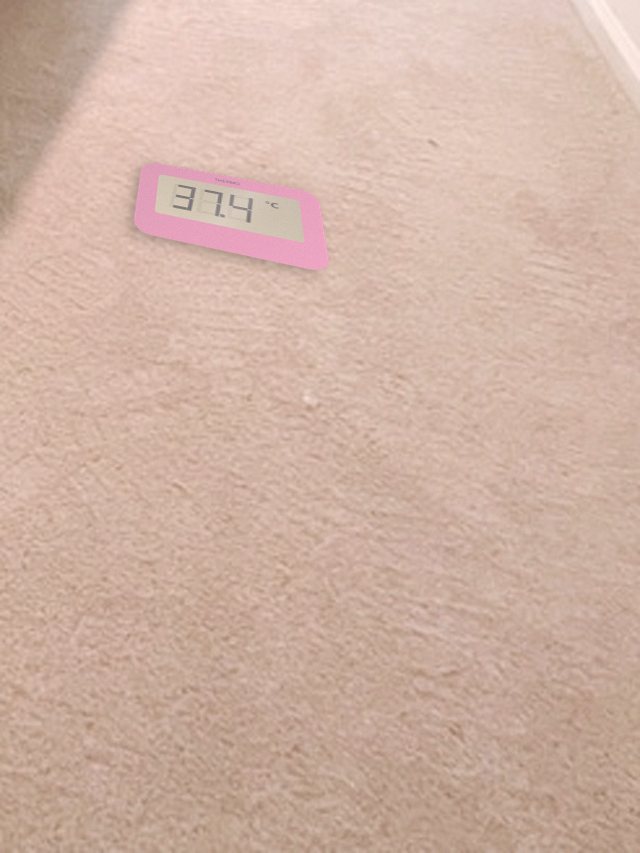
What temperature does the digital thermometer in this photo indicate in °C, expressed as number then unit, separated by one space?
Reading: 37.4 °C
